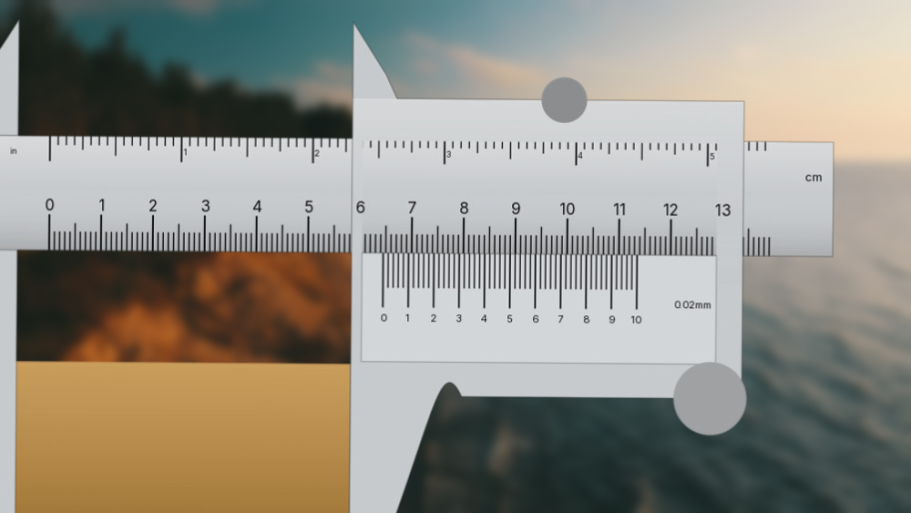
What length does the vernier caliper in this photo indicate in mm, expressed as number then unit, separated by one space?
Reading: 64.5 mm
